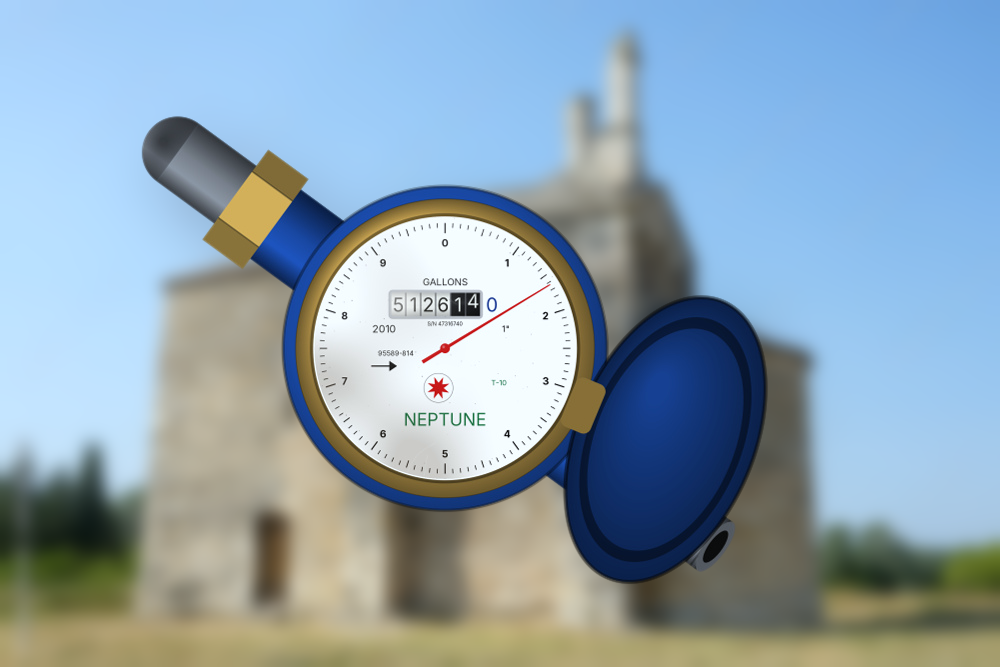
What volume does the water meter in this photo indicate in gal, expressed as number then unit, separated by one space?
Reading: 5126141.6 gal
